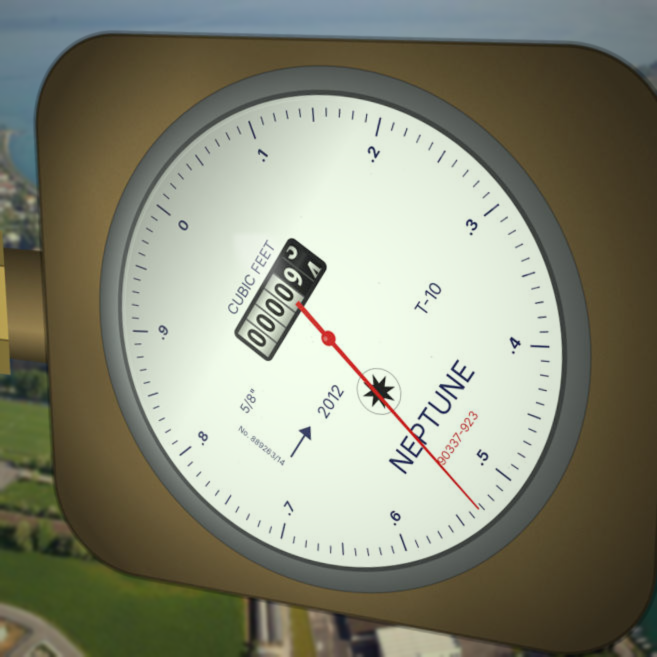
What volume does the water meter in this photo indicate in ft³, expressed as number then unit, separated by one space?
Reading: 93.53 ft³
